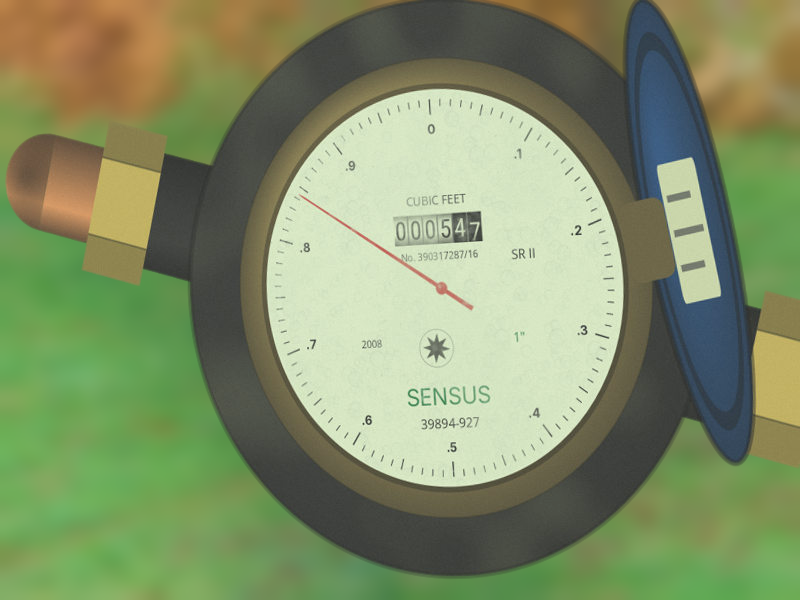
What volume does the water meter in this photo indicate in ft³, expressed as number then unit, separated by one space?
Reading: 546.84 ft³
